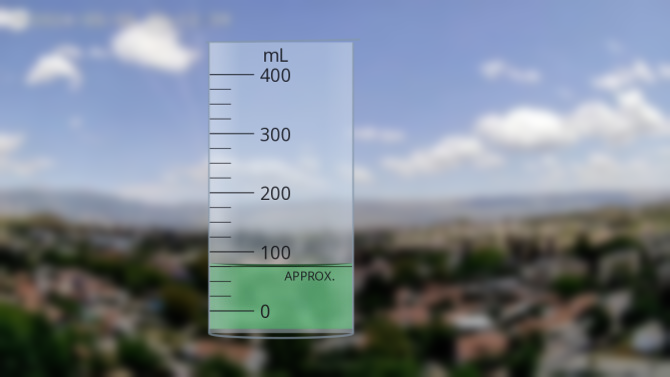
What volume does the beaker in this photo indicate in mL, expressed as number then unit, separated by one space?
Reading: 75 mL
